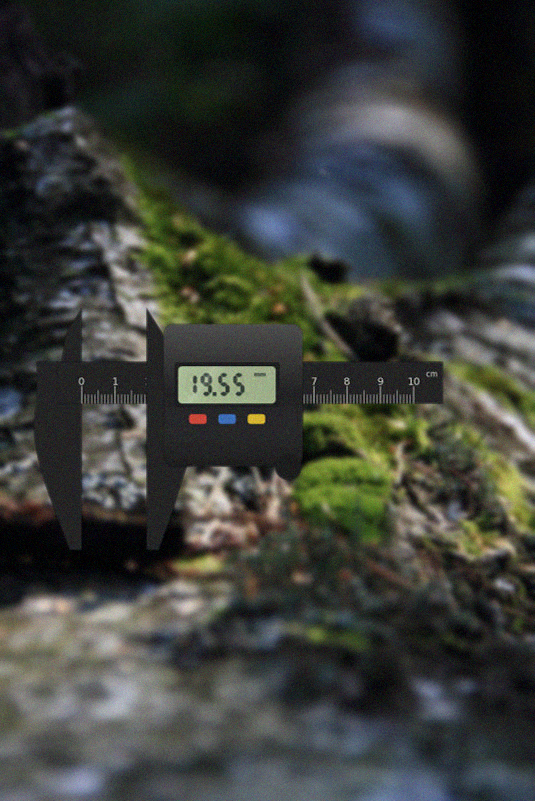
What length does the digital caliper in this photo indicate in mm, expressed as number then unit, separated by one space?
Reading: 19.55 mm
